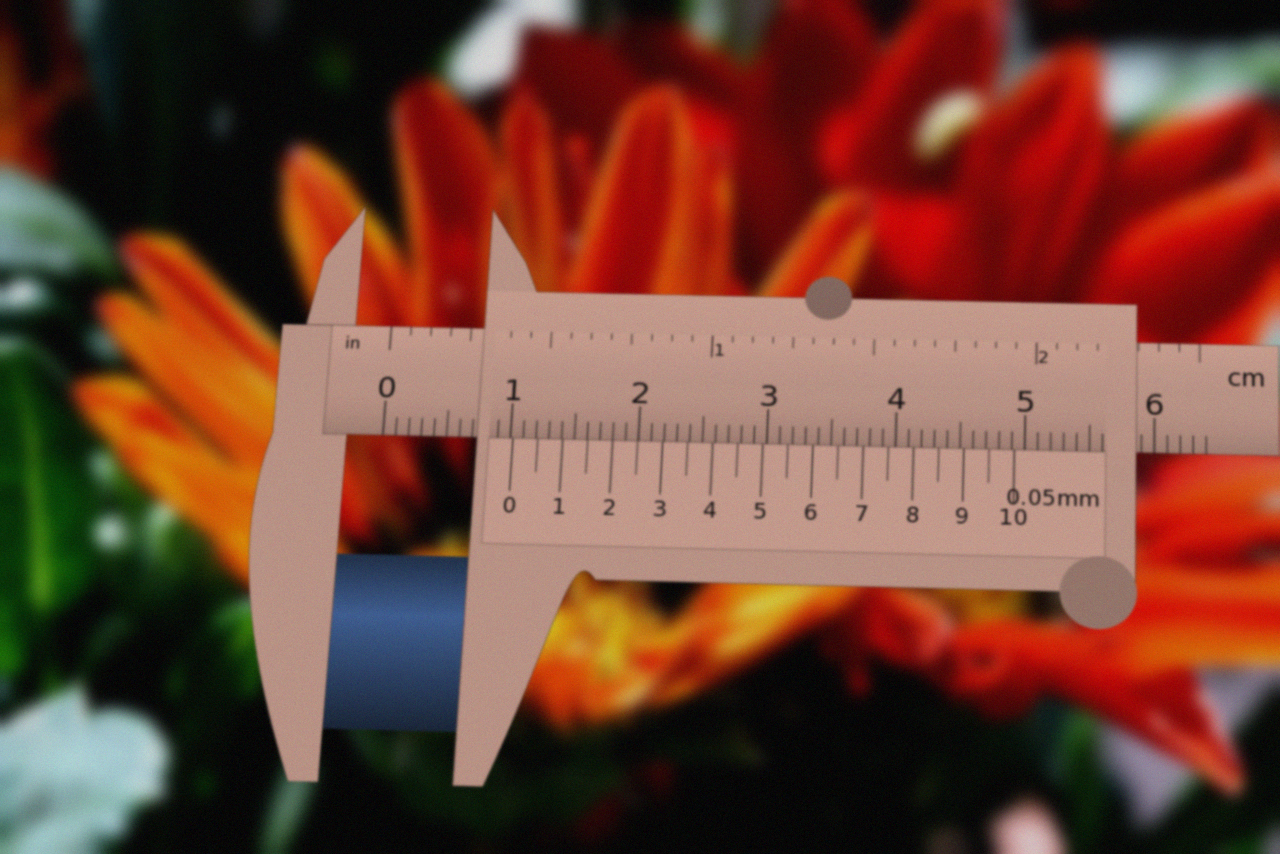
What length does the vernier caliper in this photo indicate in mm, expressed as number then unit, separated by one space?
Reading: 10.2 mm
